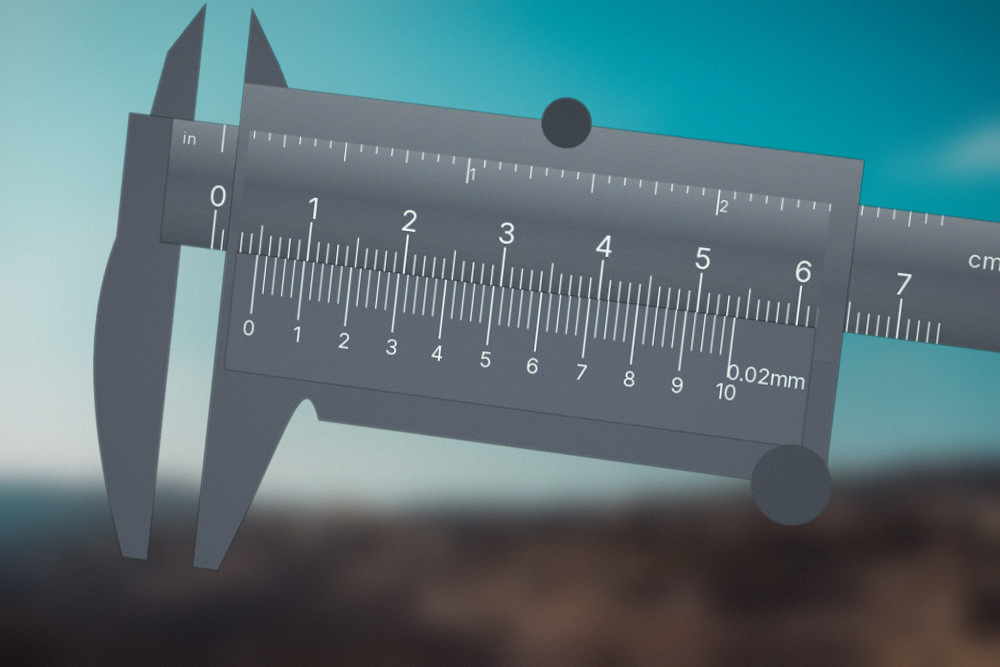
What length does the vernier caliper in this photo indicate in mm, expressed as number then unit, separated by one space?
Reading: 4.8 mm
